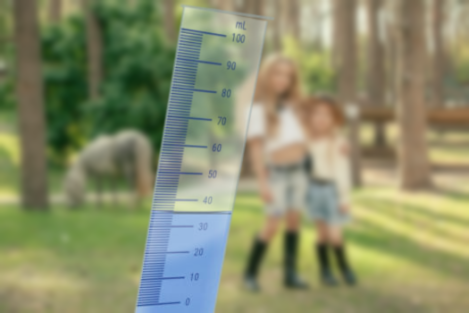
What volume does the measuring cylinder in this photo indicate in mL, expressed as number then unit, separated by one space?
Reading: 35 mL
